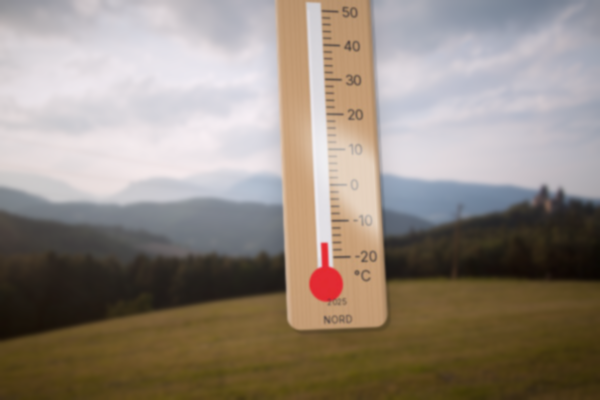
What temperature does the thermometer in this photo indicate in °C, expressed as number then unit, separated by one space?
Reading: -16 °C
